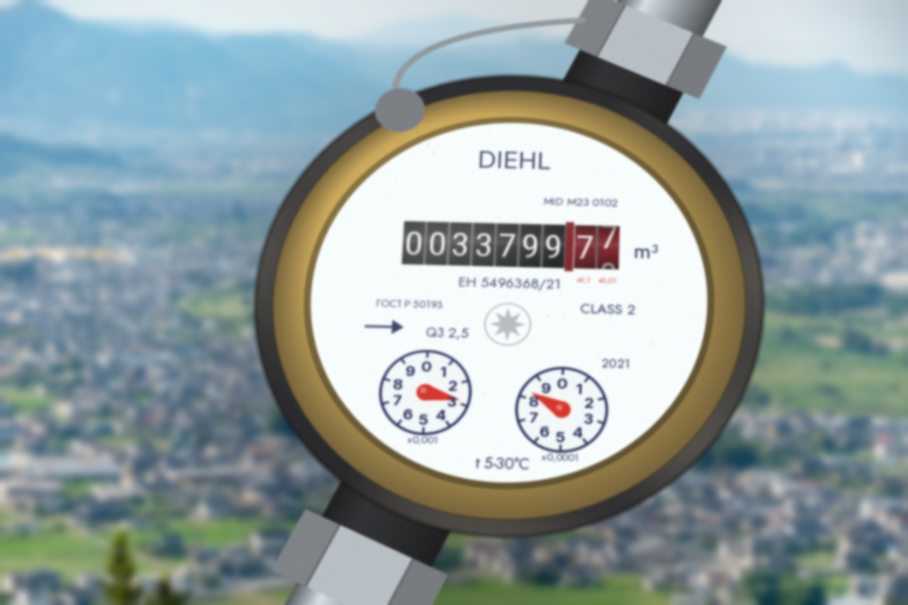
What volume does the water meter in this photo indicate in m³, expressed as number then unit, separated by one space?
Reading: 33799.7728 m³
